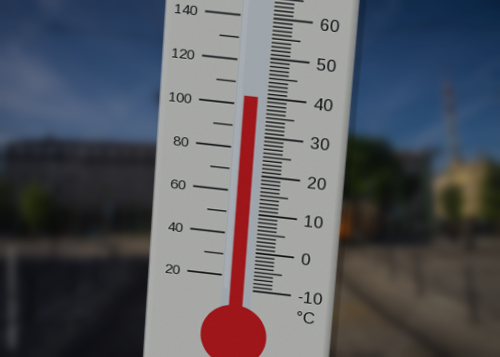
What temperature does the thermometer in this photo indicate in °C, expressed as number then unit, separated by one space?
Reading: 40 °C
